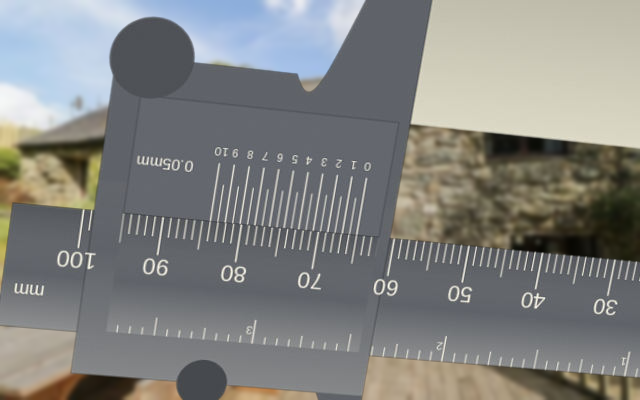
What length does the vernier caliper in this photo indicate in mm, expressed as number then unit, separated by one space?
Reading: 65.0 mm
